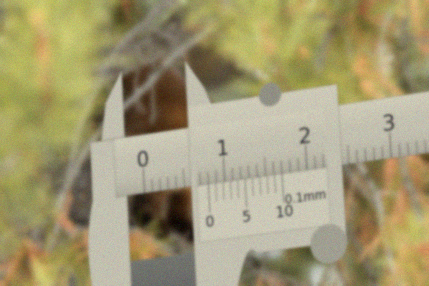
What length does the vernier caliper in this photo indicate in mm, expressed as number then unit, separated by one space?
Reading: 8.0 mm
